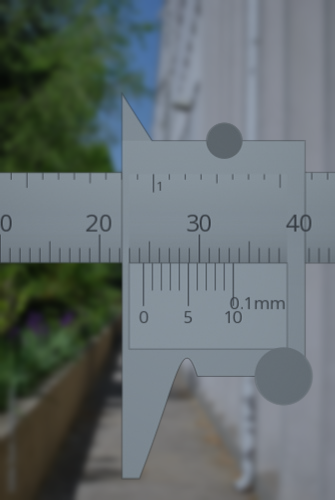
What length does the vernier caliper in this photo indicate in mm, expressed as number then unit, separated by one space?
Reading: 24.4 mm
